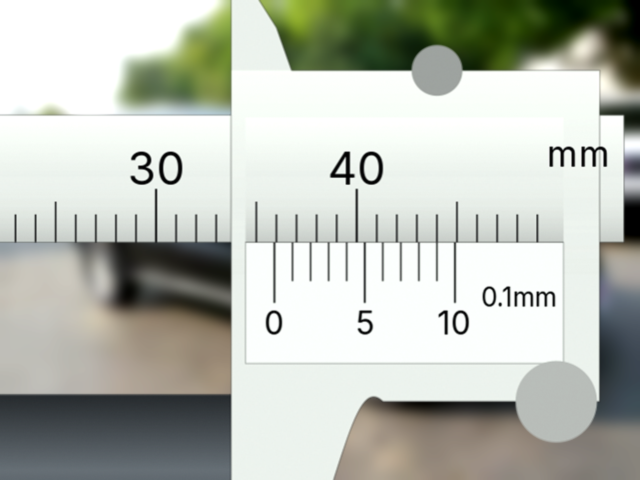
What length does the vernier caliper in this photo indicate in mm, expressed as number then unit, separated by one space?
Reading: 35.9 mm
